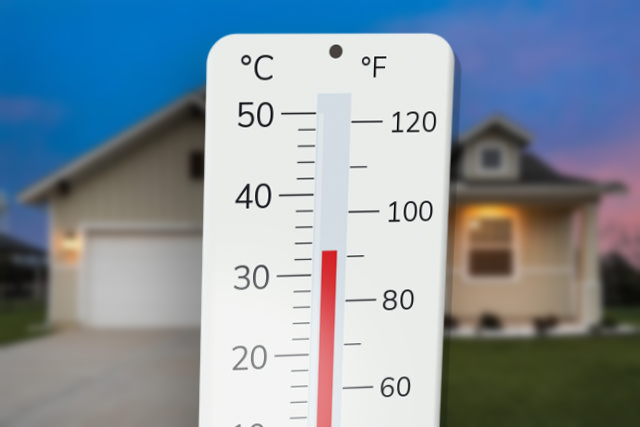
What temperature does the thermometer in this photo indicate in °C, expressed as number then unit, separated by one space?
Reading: 33 °C
